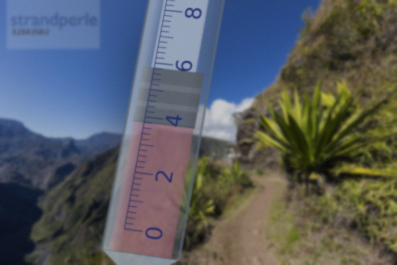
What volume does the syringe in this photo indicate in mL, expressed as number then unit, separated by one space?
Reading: 3.8 mL
